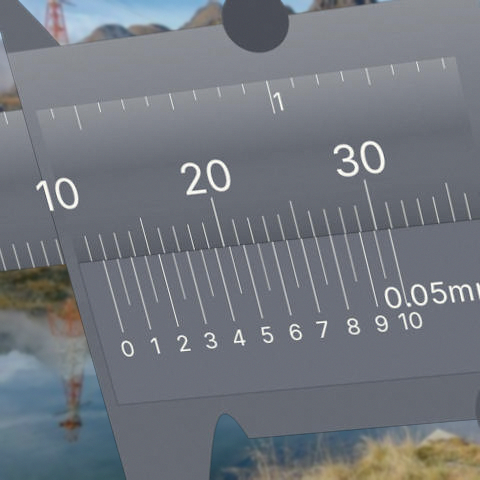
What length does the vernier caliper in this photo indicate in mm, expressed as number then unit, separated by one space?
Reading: 11.8 mm
